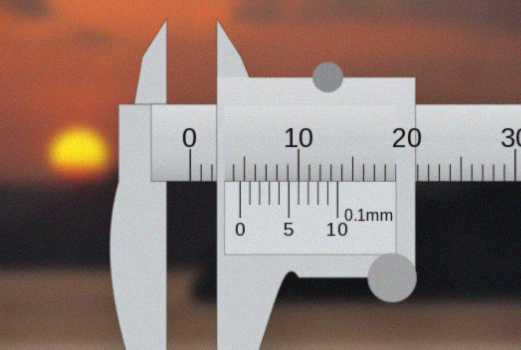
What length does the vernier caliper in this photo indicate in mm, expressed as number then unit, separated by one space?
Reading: 4.6 mm
